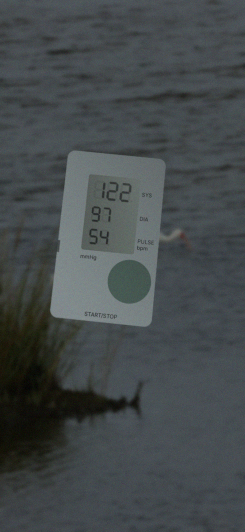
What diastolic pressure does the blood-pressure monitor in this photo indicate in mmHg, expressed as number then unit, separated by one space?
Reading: 97 mmHg
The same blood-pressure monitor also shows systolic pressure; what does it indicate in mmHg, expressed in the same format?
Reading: 122 mmHg
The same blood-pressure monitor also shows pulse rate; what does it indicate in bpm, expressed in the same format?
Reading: 54 bpm
